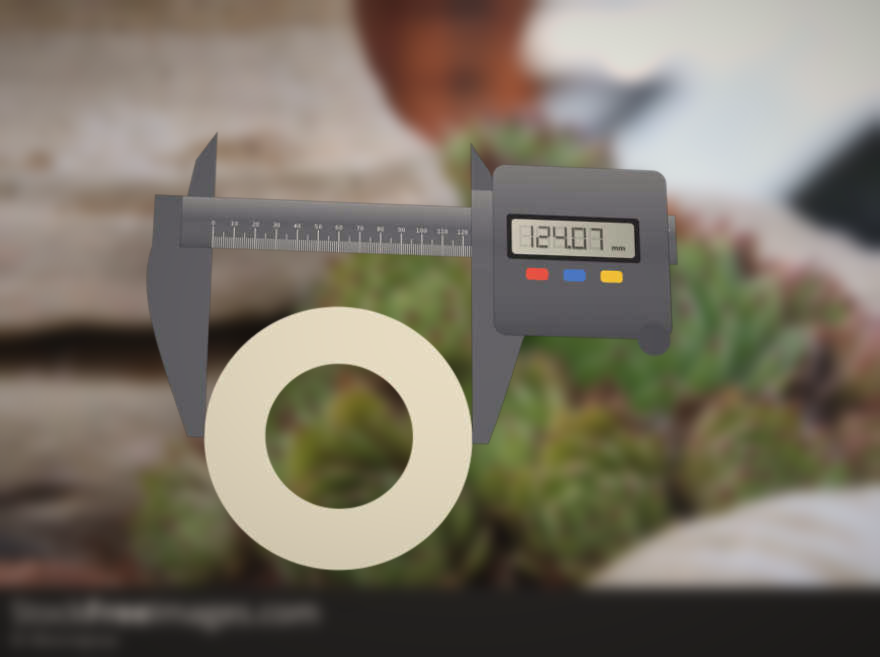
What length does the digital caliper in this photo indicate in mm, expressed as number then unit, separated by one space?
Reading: 124.07 mm
